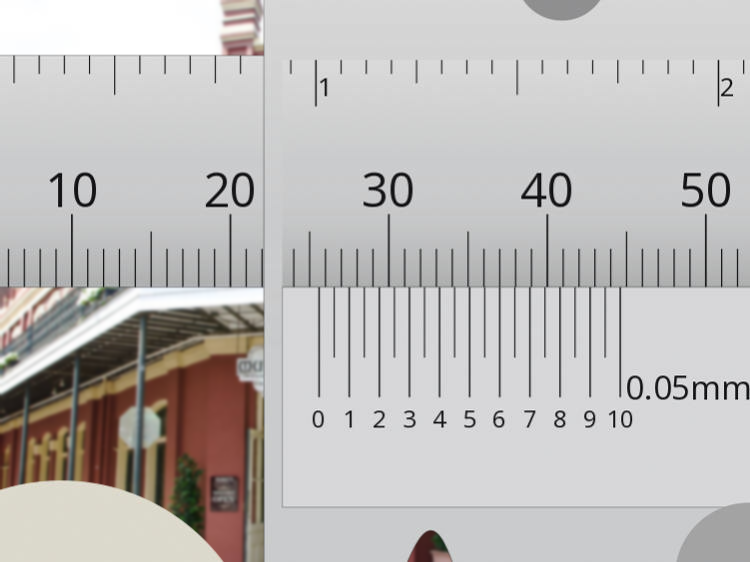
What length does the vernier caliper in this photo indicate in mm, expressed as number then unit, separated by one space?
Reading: 25.6 mm
